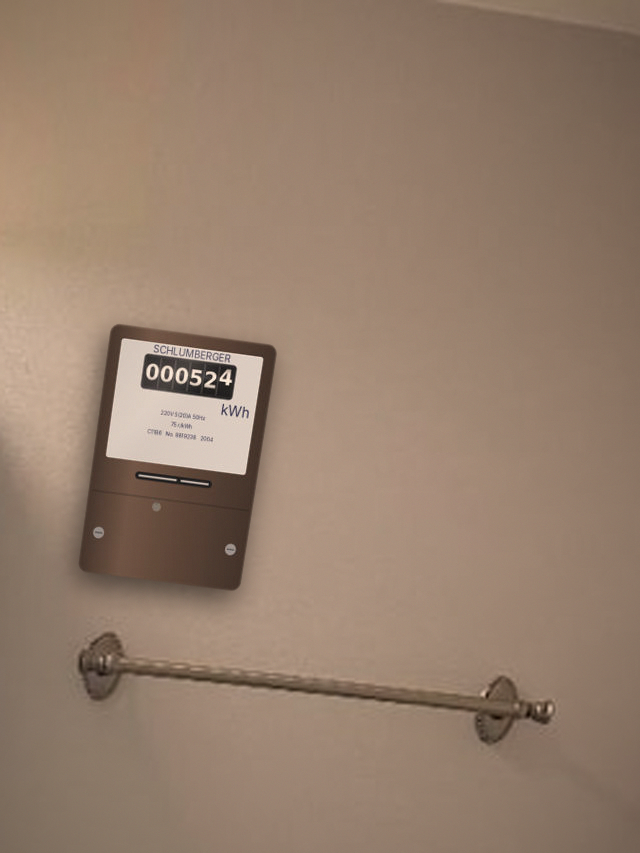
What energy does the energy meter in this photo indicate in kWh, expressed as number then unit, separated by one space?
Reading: 524 kWh
